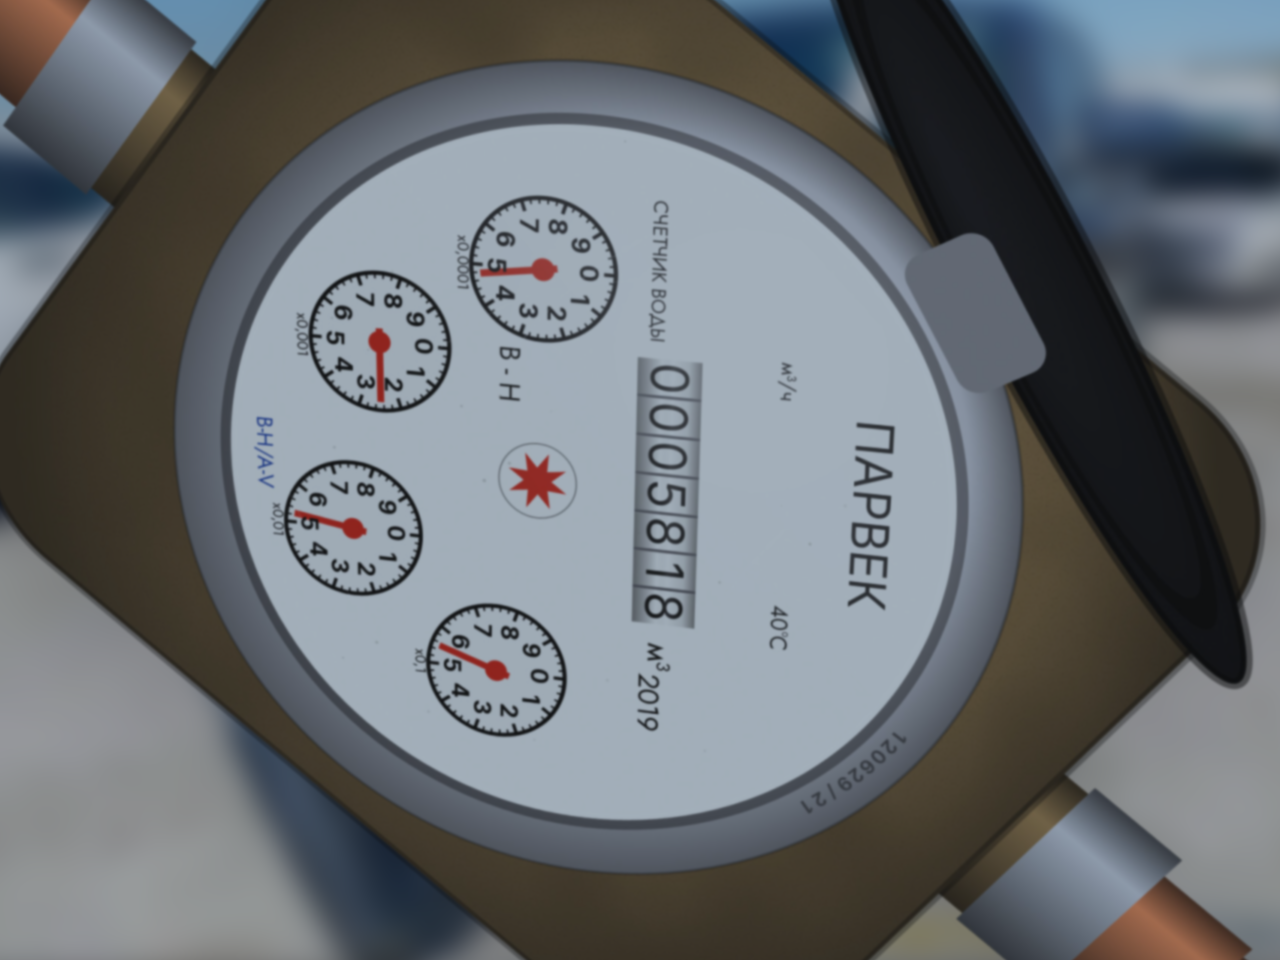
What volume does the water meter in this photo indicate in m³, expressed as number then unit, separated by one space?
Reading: 5818.5524 m³
